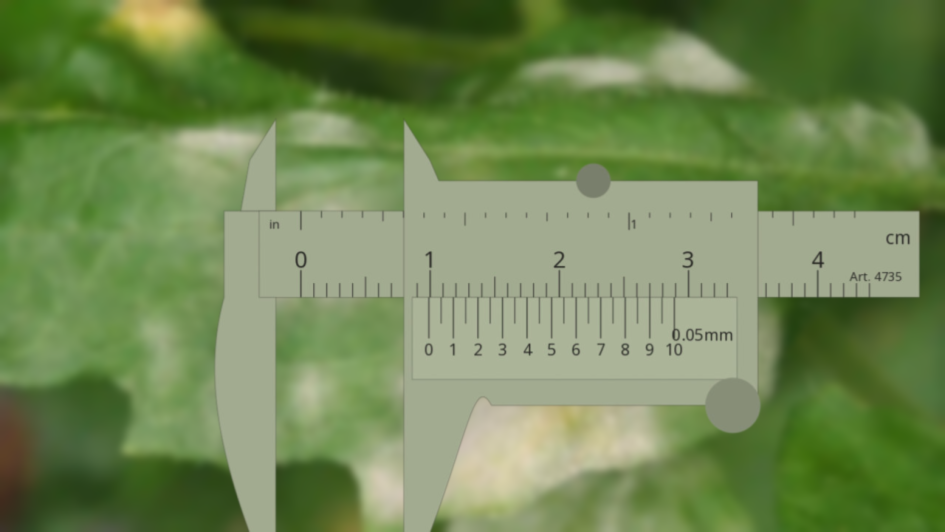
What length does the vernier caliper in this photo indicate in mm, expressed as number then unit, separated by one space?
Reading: 9.9 mm
